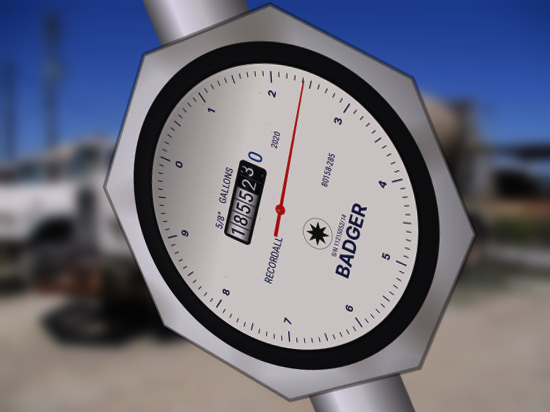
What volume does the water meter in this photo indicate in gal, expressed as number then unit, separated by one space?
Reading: 1855232.4 gal
